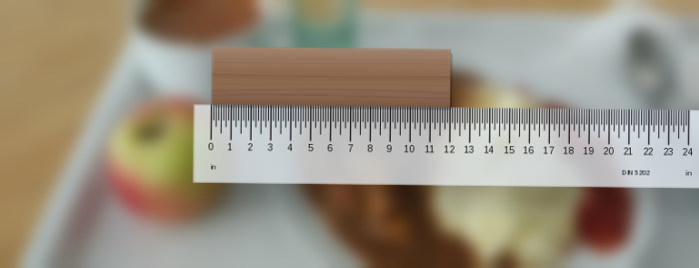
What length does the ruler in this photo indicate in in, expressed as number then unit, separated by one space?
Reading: 12 in
